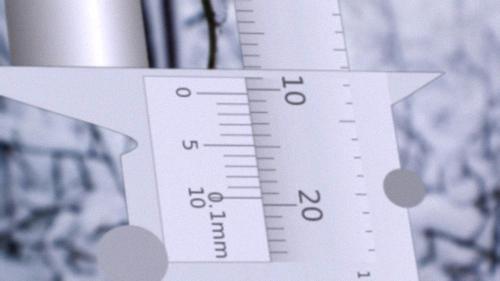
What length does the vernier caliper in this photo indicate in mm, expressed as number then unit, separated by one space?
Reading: 10.4 mm
